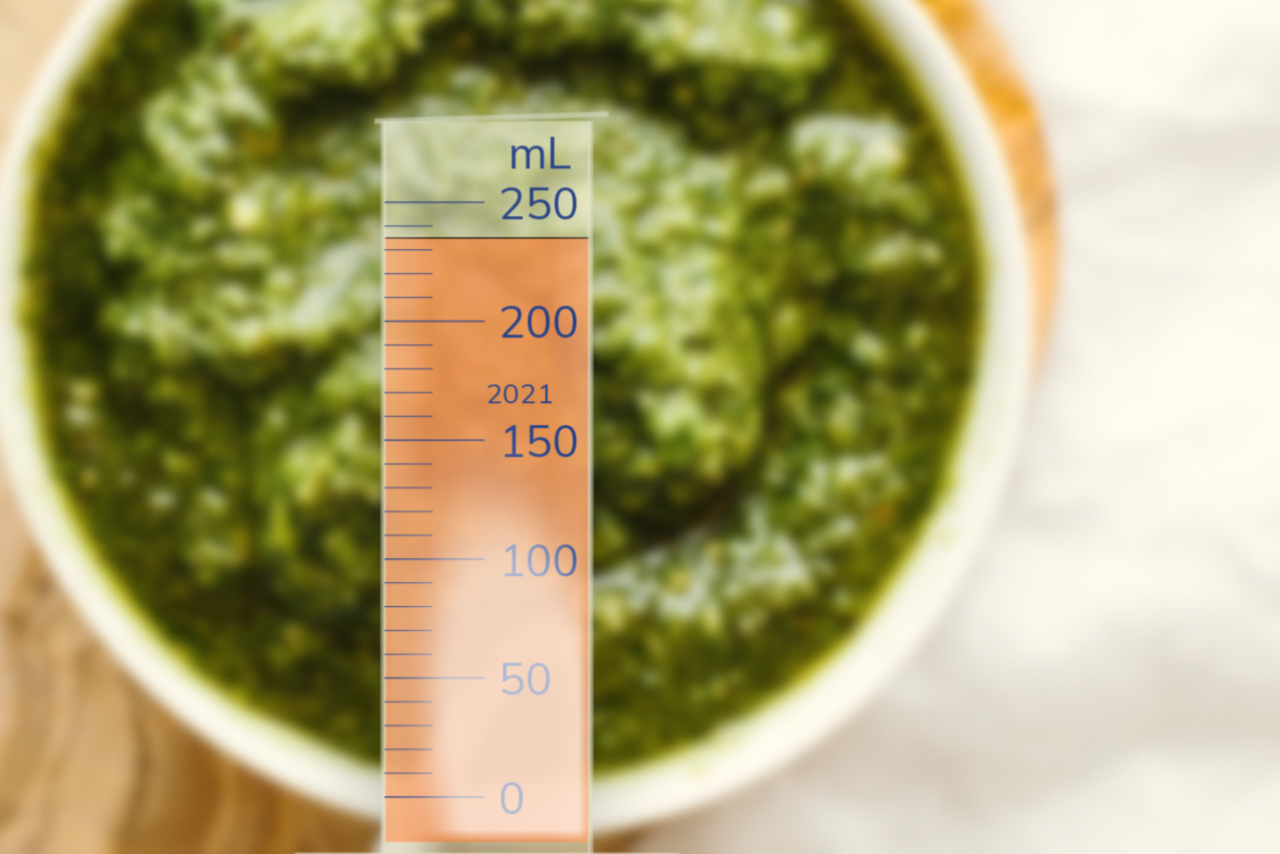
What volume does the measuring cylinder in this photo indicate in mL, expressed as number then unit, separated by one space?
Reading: 235 mL
